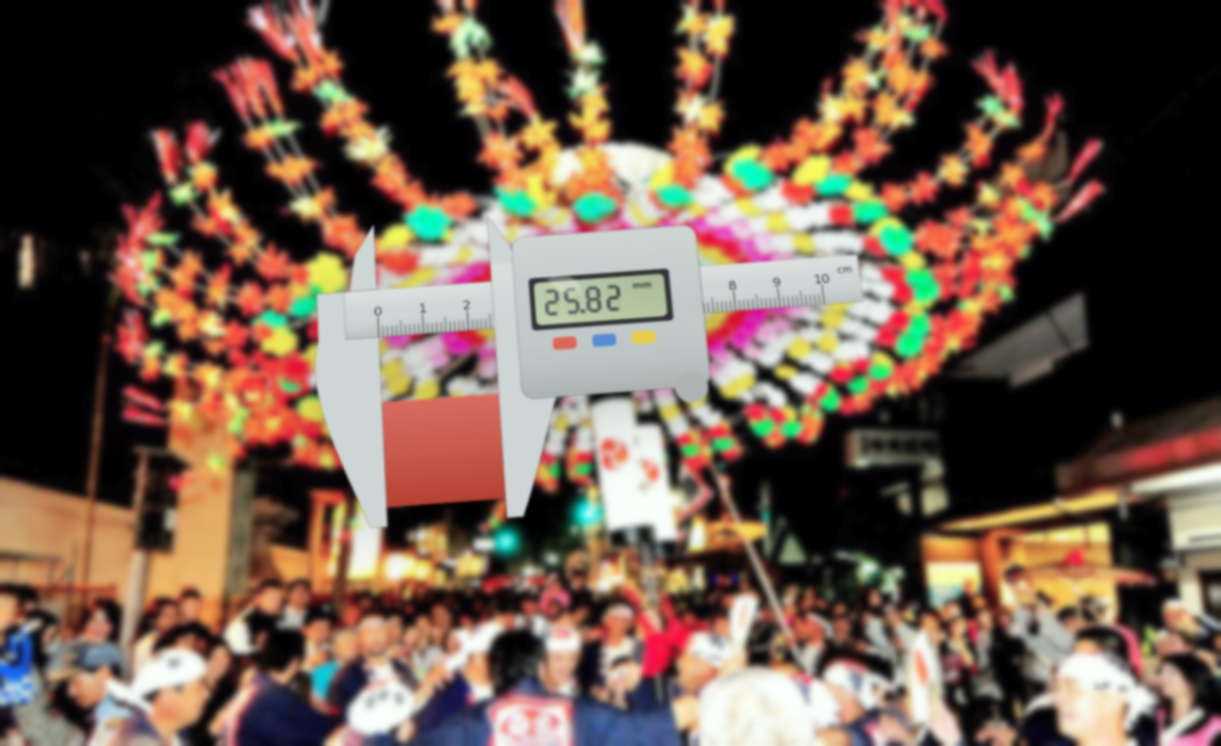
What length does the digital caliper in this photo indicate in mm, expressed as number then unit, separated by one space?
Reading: 25.82 mm
